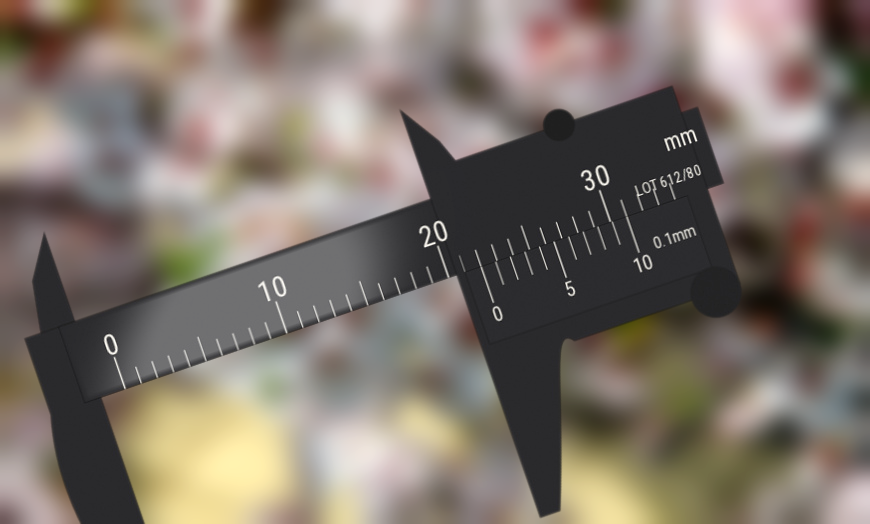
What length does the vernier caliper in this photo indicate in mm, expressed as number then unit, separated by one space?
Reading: 22.0 mm
